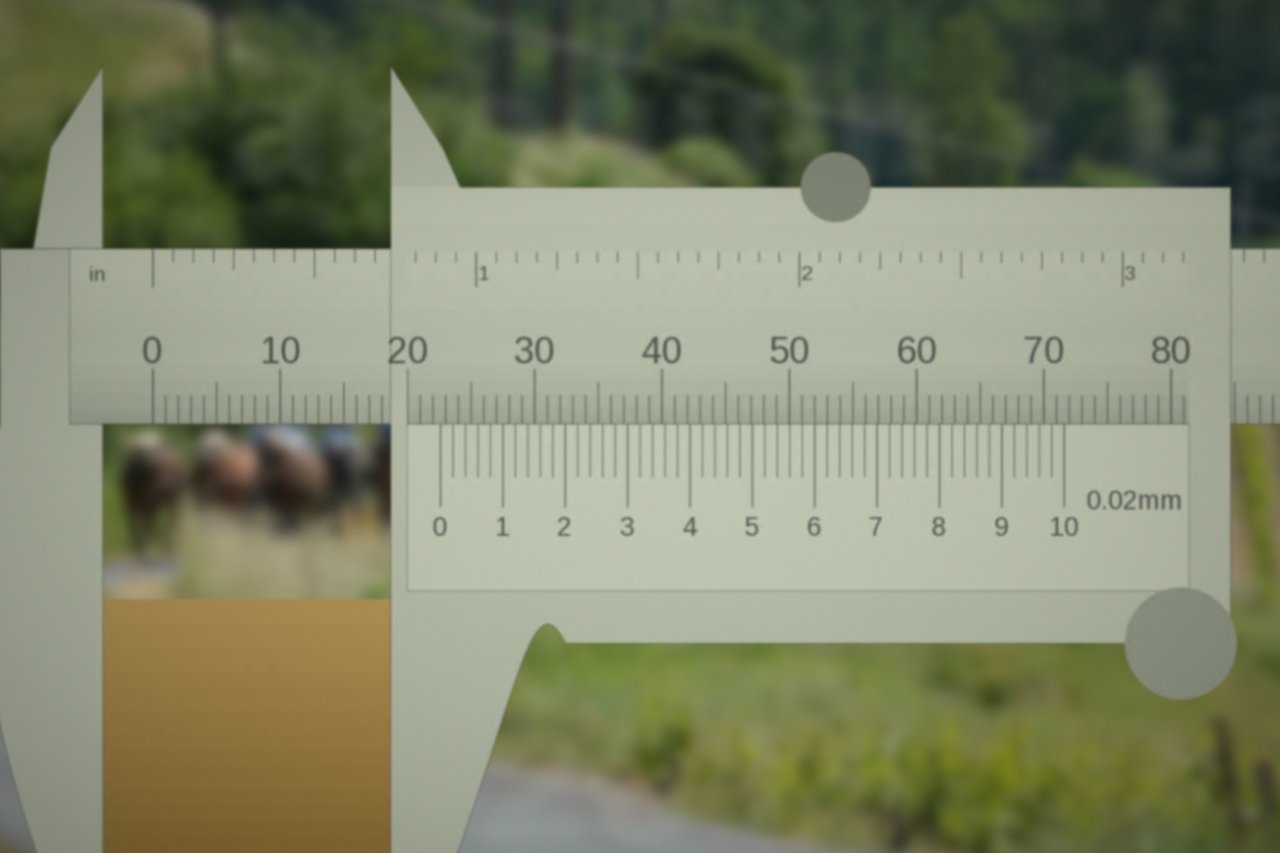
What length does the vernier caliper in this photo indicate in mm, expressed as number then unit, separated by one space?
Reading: 22.6 mm
